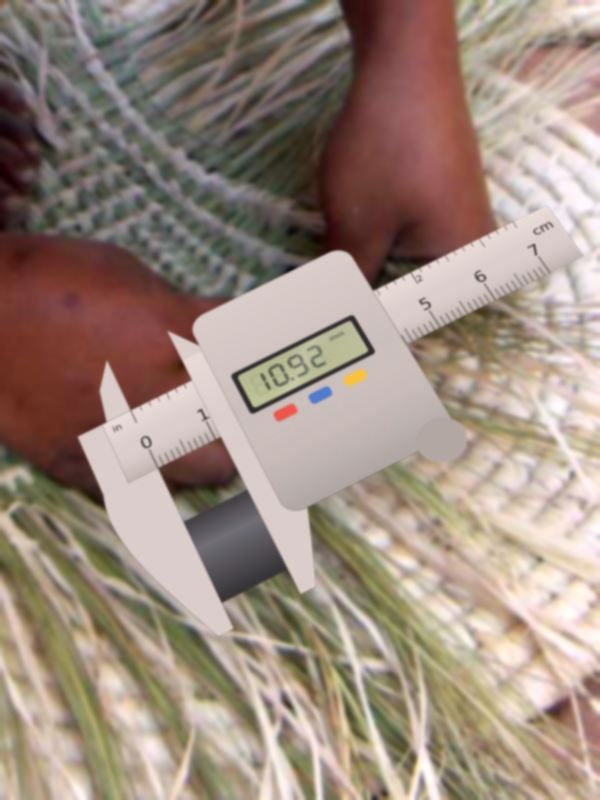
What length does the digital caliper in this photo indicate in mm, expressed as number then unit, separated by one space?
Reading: 10.92 mm
